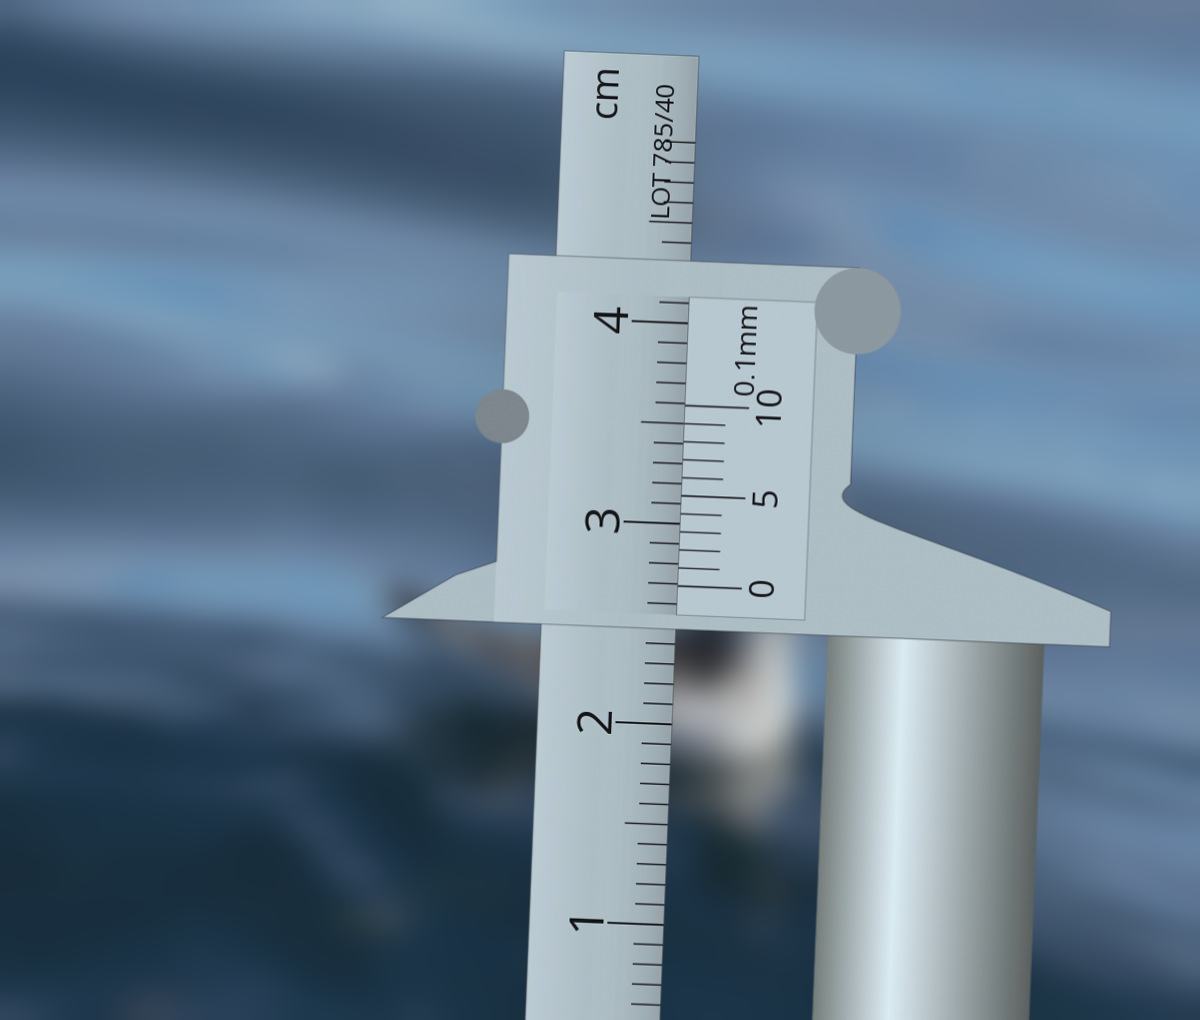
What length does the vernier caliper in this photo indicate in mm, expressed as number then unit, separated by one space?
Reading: 26.9 mm
